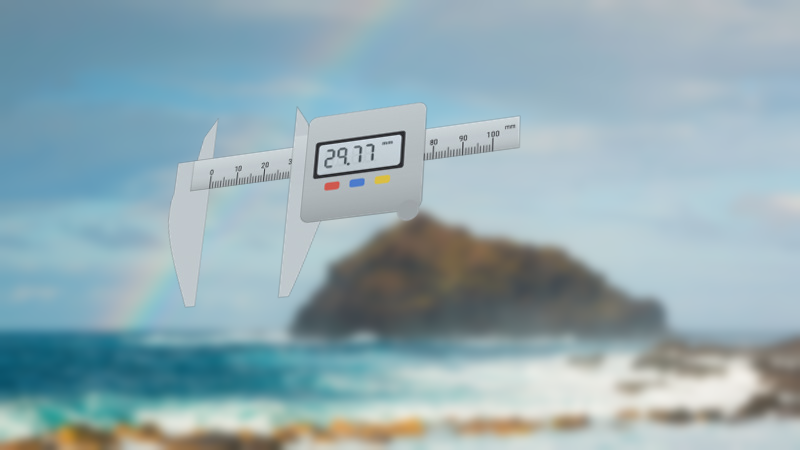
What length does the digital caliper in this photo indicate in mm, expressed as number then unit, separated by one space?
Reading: 29.77 mm
